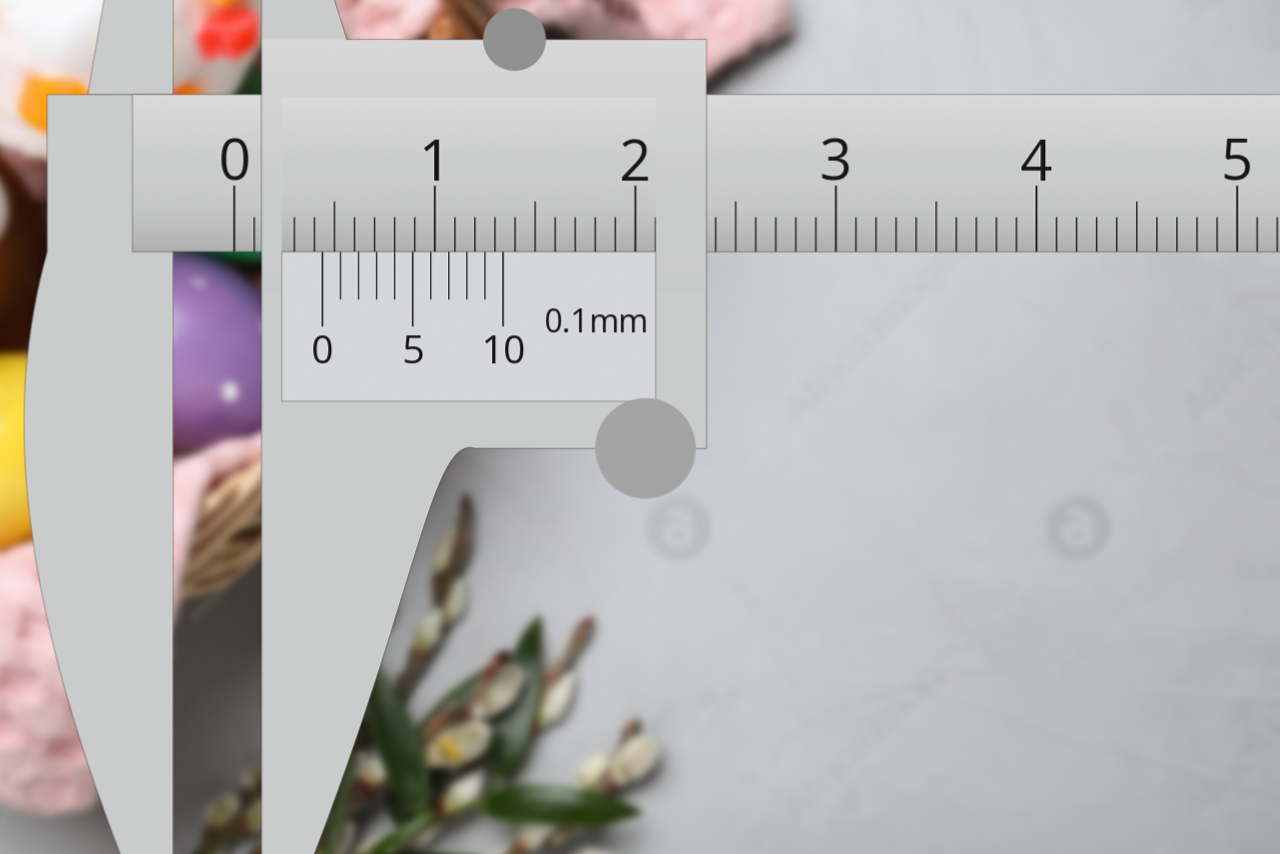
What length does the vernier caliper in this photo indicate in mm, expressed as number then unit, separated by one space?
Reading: 4.4 mm
